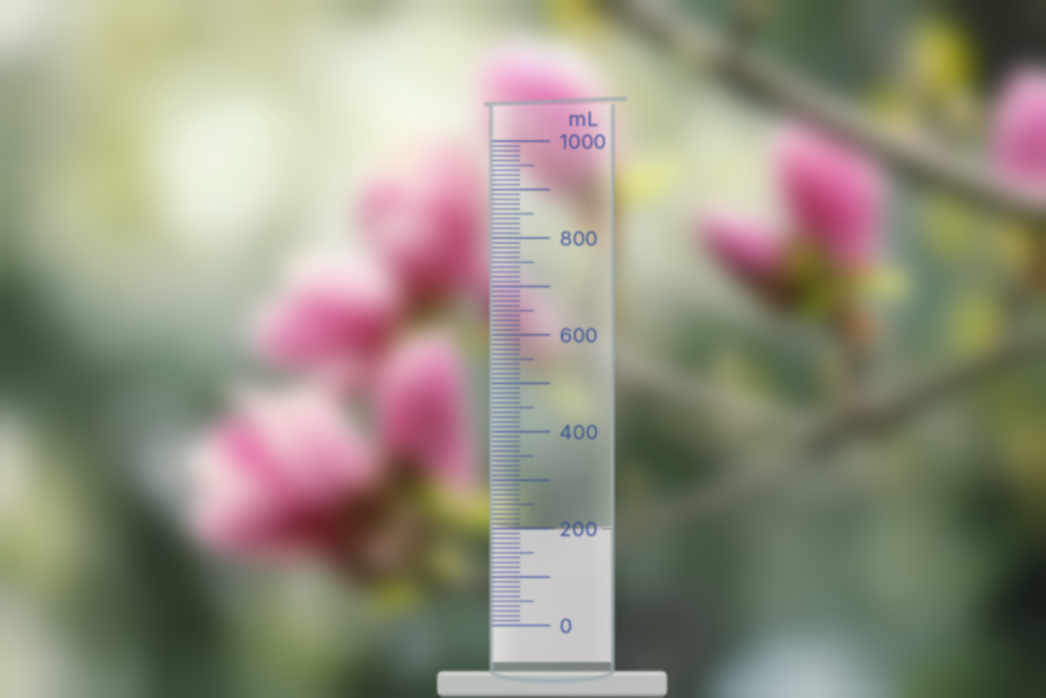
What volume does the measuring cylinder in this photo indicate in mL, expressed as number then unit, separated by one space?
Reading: 200 mL
